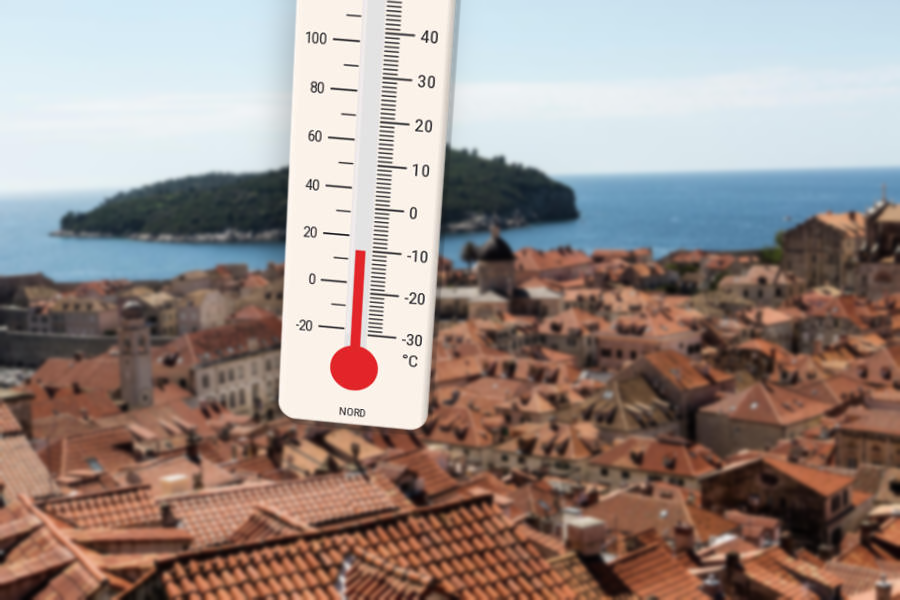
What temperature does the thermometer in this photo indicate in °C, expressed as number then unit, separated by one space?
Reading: -10 °C
